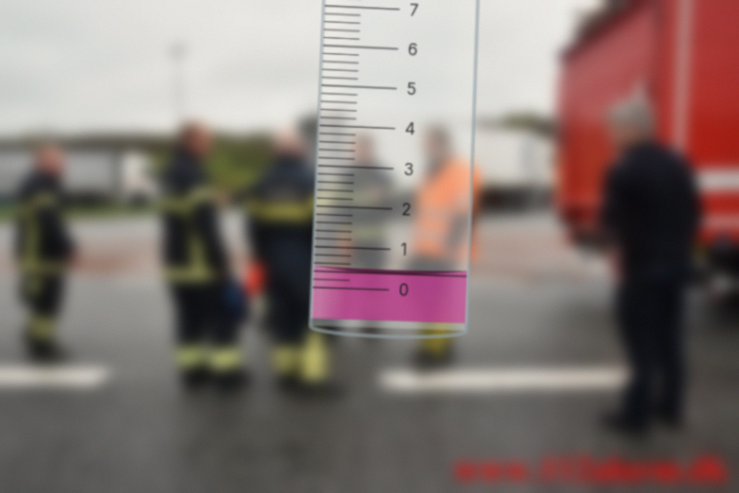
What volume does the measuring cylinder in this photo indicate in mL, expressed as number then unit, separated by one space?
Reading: 0.4 mL
